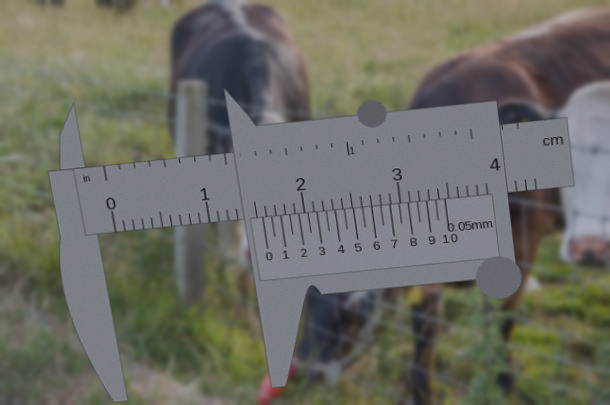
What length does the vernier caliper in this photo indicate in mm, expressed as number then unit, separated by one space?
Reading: 15.6 mm
